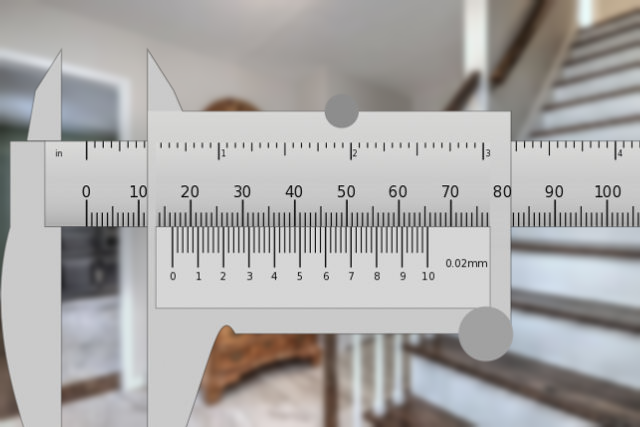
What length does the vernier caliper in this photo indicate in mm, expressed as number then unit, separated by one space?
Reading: 16.5 mm
